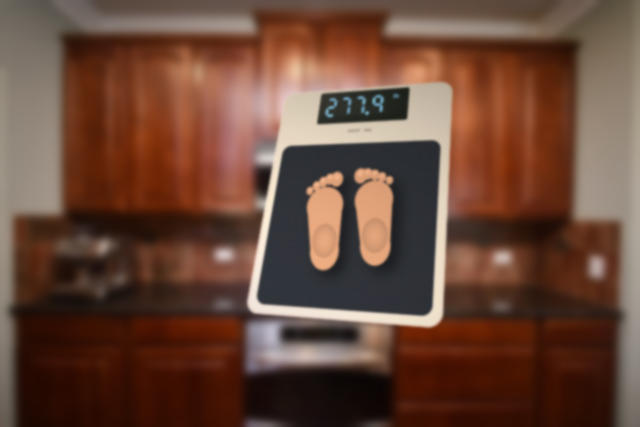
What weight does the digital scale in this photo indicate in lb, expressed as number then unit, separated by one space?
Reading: 277.9 lb
